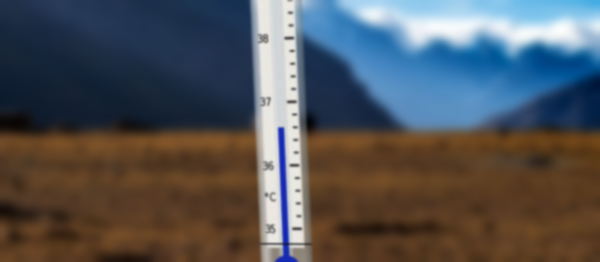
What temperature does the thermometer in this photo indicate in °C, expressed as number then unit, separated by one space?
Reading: 36.6 °C
